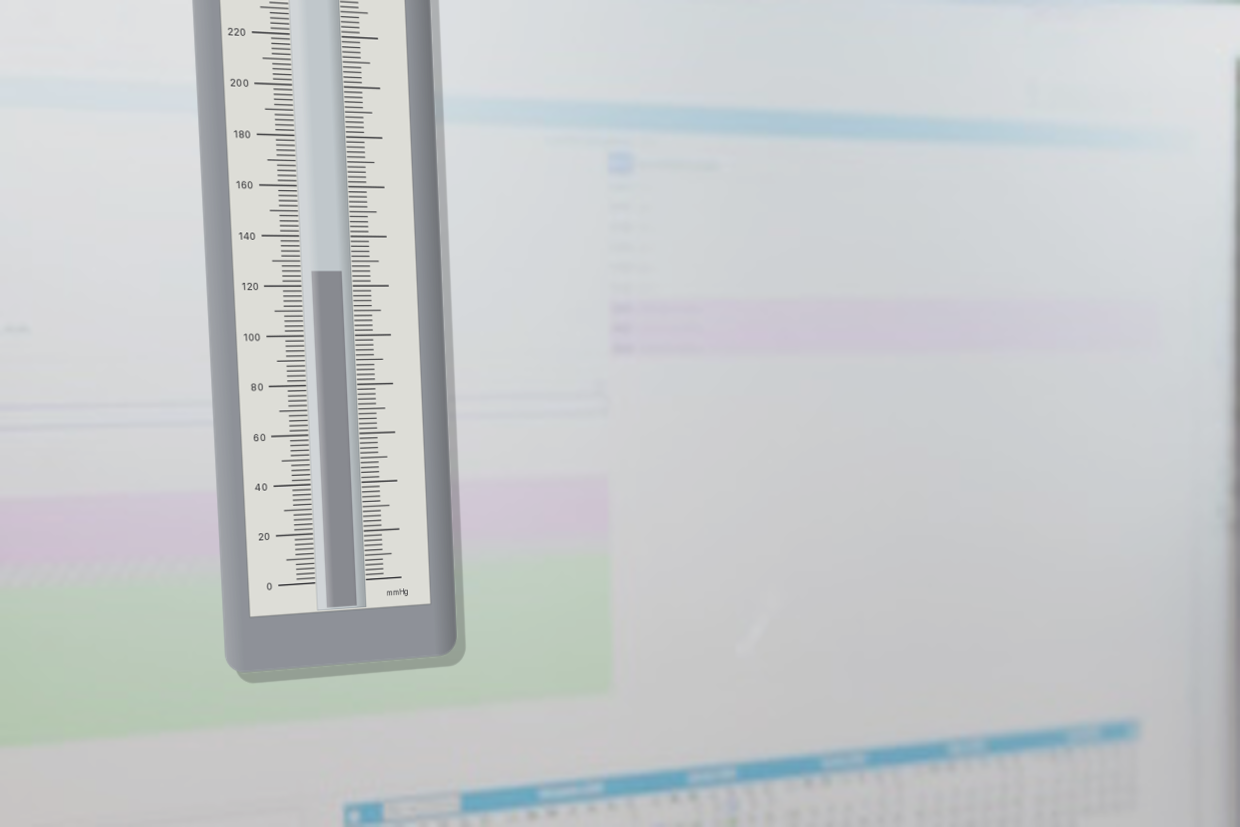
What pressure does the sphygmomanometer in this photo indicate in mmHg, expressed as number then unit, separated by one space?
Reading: 126 mmHg
